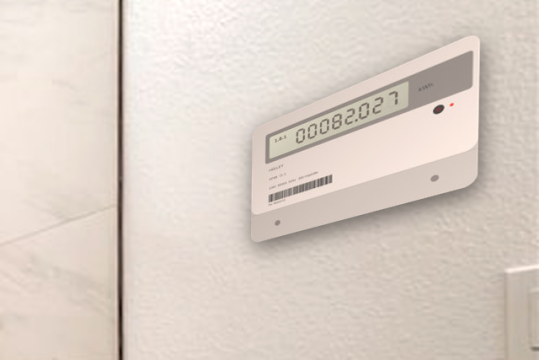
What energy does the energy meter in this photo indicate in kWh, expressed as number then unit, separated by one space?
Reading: 82.027 kWh
